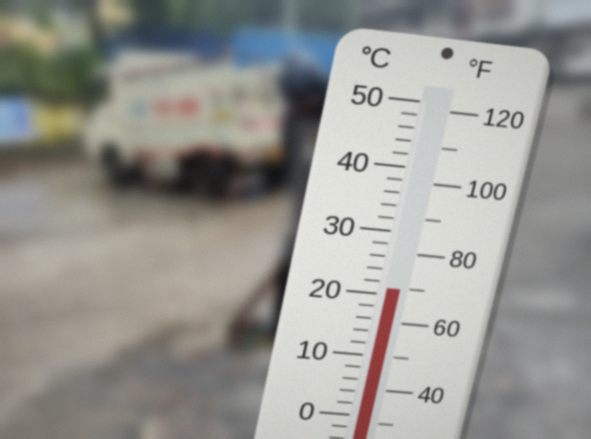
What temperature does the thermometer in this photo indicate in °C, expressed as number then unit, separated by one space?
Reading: 21 °C
